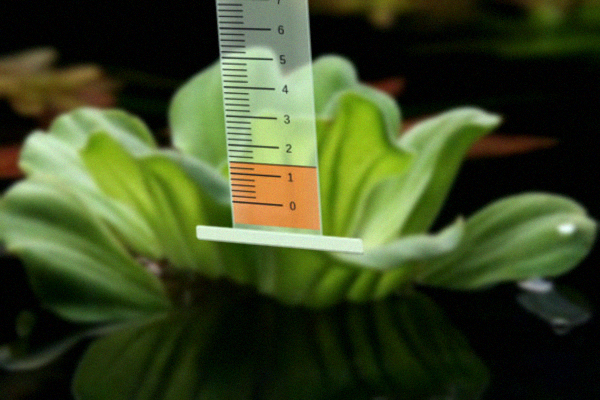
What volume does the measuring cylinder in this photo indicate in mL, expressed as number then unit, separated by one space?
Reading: 1.4 mL
